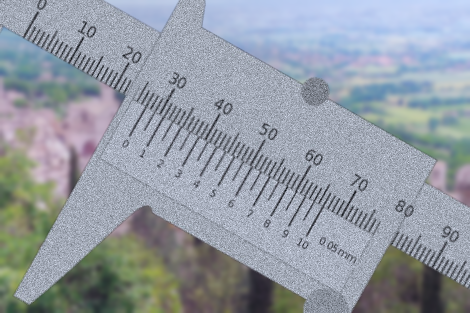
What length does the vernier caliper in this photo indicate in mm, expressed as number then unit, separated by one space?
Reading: 27.0 mm
